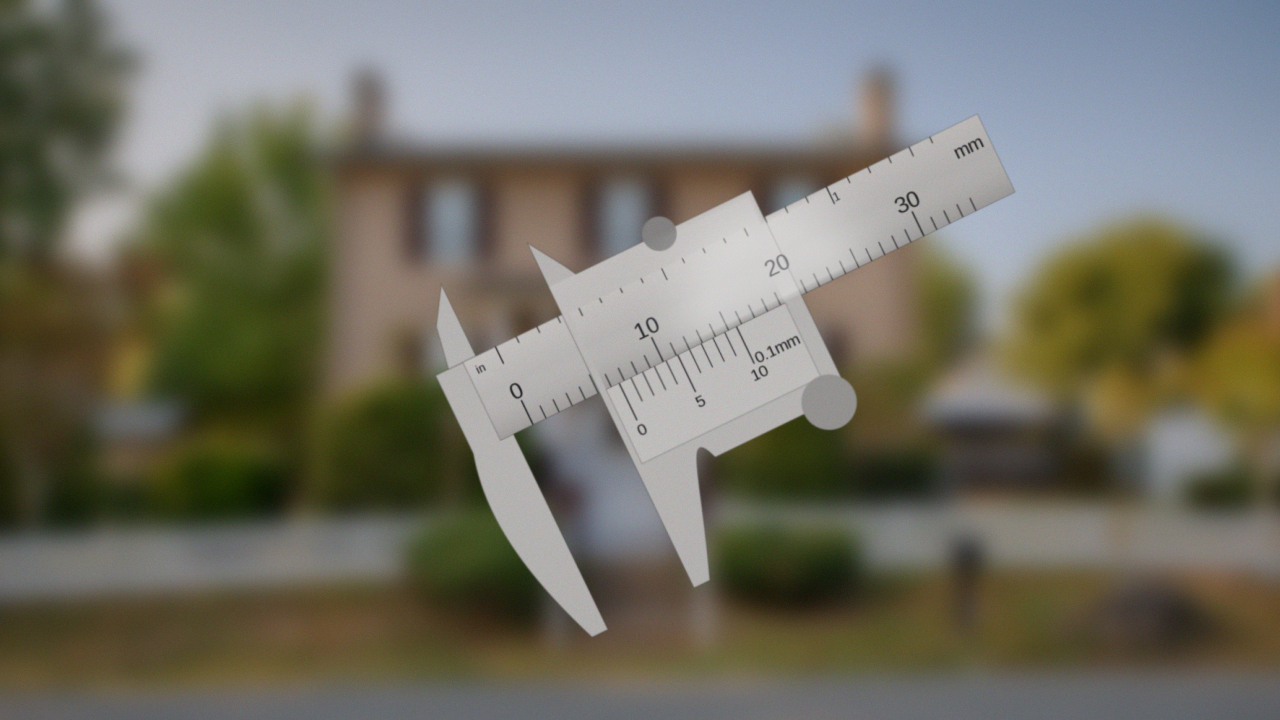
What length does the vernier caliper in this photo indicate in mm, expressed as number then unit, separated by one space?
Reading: 6.6 mm
